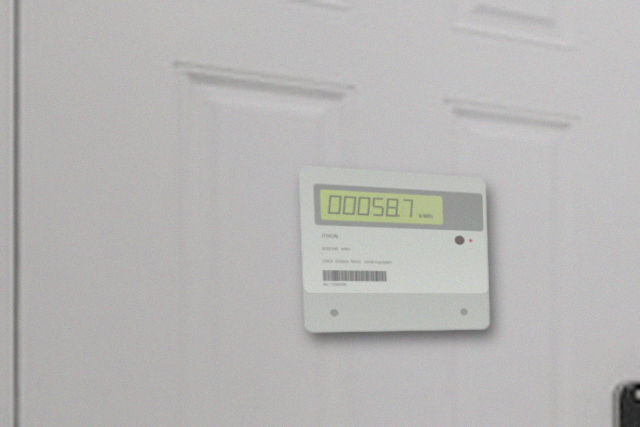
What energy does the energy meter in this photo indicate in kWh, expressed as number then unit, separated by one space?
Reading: 58.7 kWh
